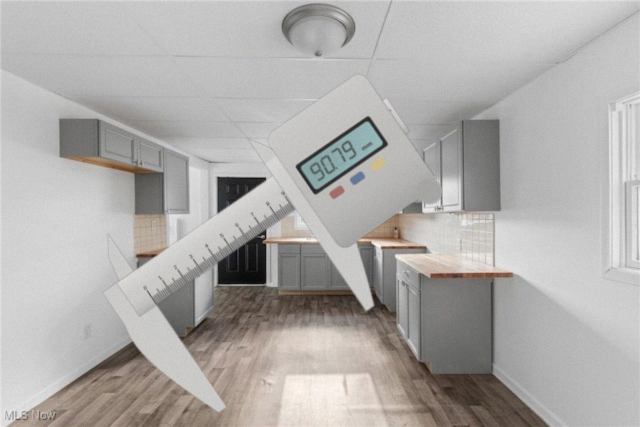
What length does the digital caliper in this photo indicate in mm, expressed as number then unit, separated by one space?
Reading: 90.79 mm
